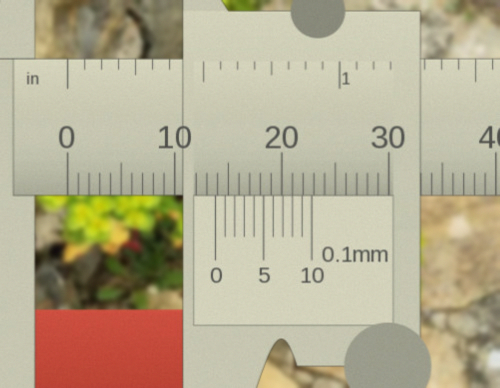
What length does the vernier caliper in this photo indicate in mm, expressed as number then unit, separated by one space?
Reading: 13.8 mm
